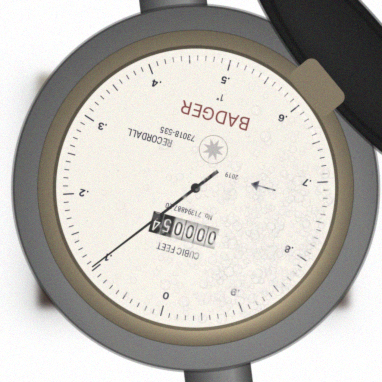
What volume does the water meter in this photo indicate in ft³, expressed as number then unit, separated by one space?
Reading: 54.10 ft³
